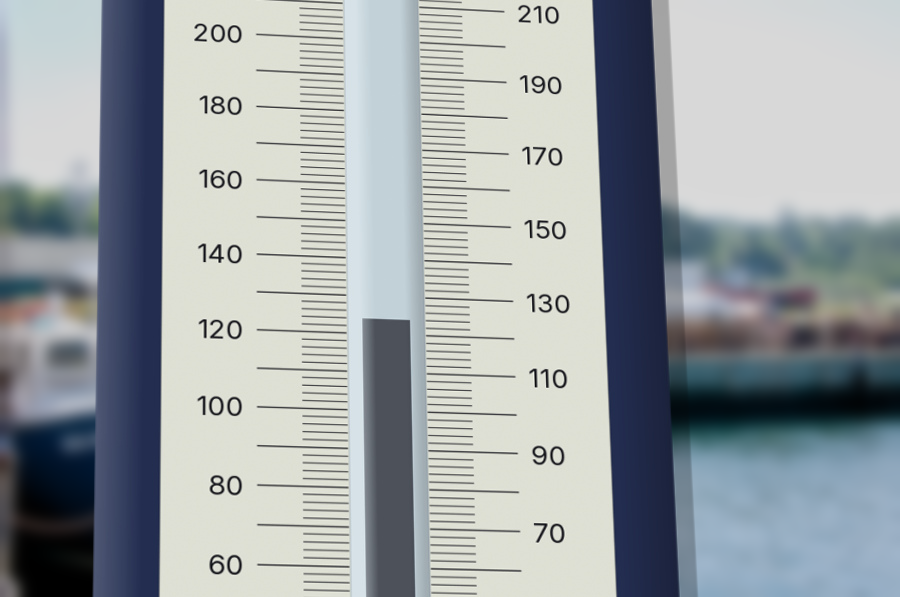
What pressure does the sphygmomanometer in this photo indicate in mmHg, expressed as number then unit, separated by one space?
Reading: 124 mmHg
